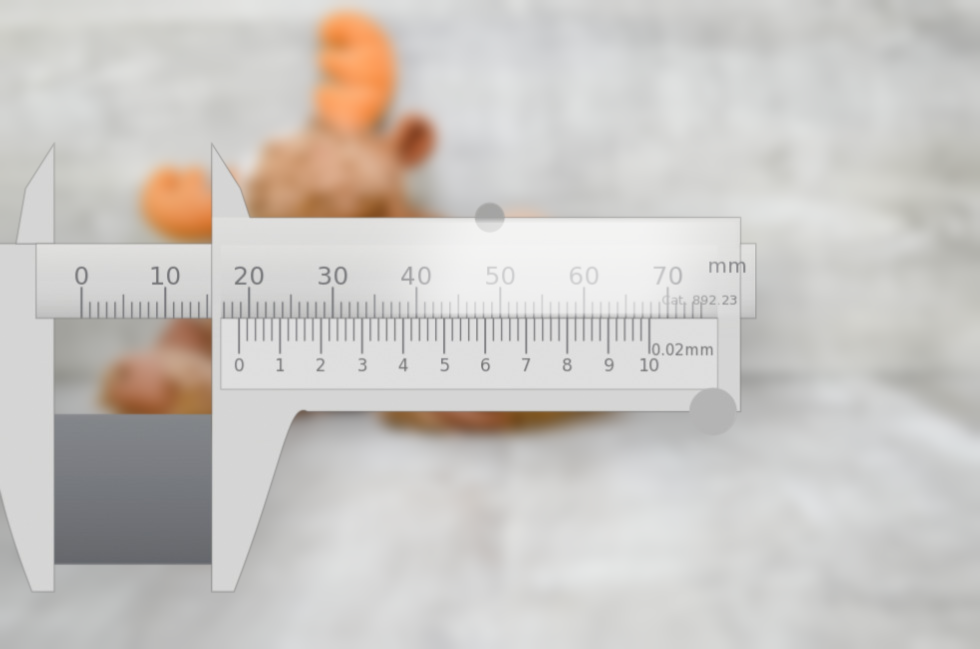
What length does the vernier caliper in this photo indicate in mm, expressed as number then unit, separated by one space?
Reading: 18.8 mm
